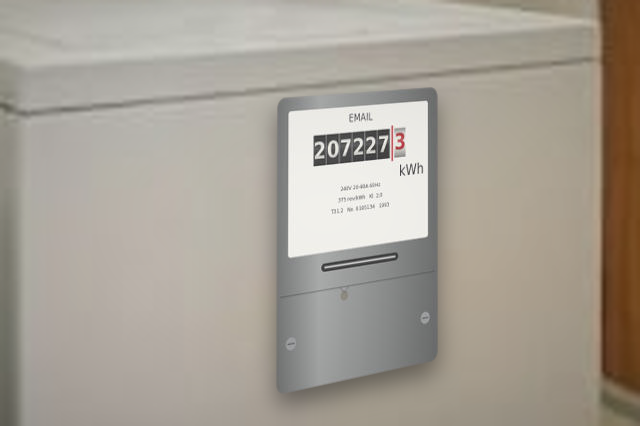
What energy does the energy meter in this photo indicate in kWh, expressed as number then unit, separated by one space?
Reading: 207227.3 kWh
